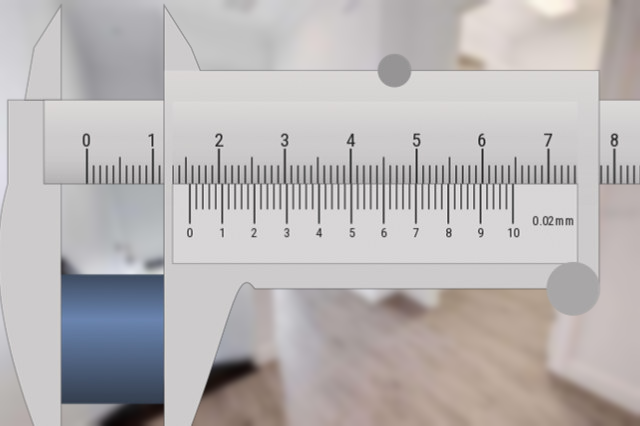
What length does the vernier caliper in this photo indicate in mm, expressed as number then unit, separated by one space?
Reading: 15.6 mm
